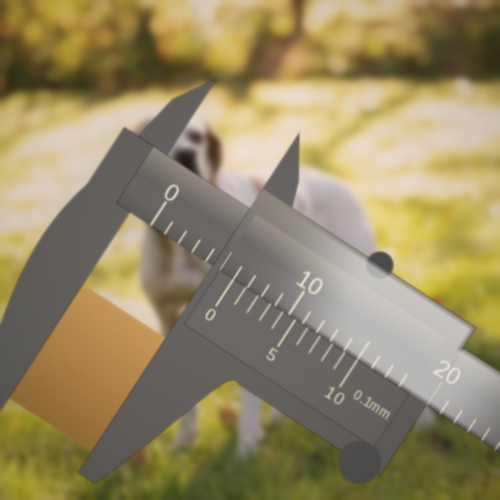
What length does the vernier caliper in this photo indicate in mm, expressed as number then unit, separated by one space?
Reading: 6.0 mm
